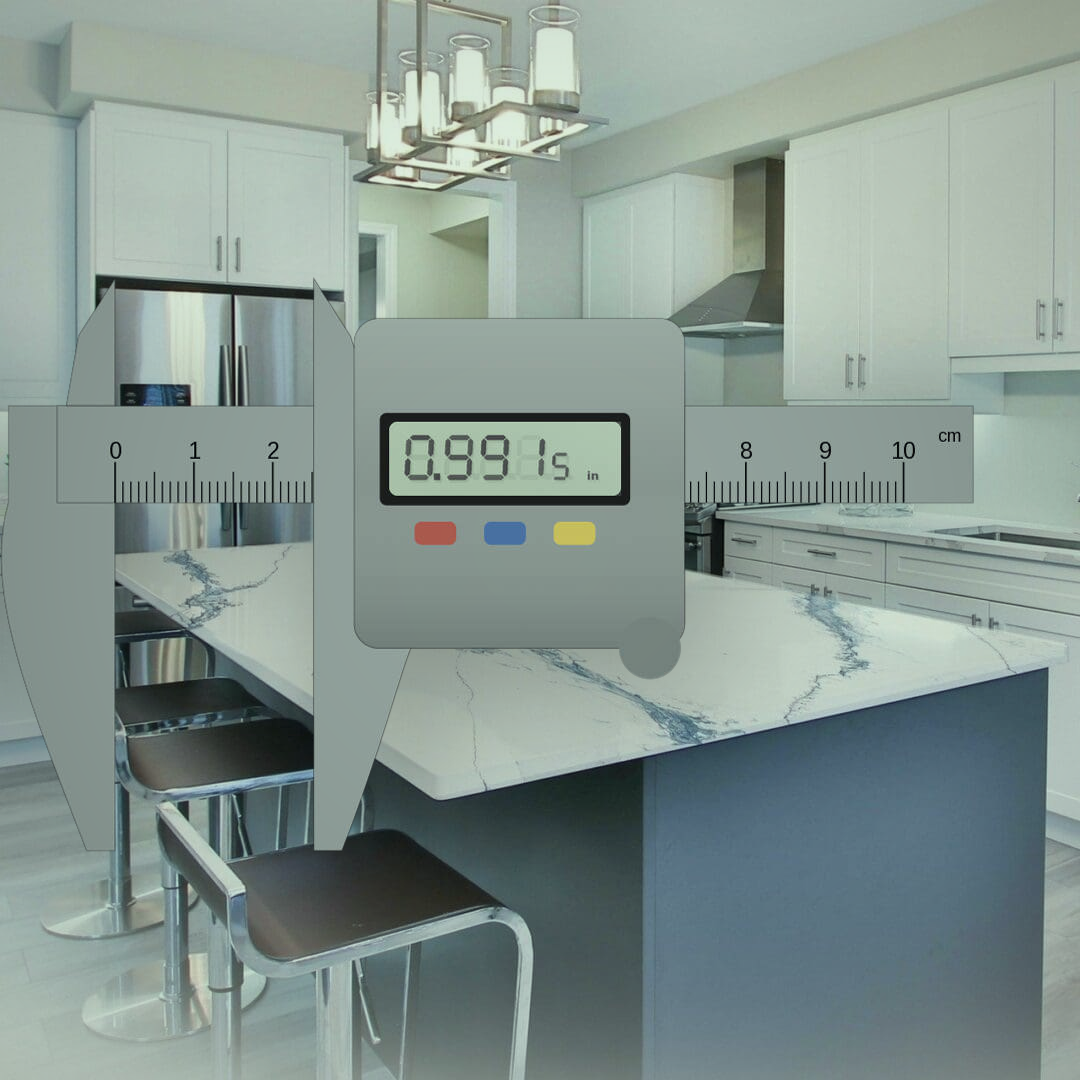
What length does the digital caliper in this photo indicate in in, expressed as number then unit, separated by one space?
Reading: 0.9915 in
